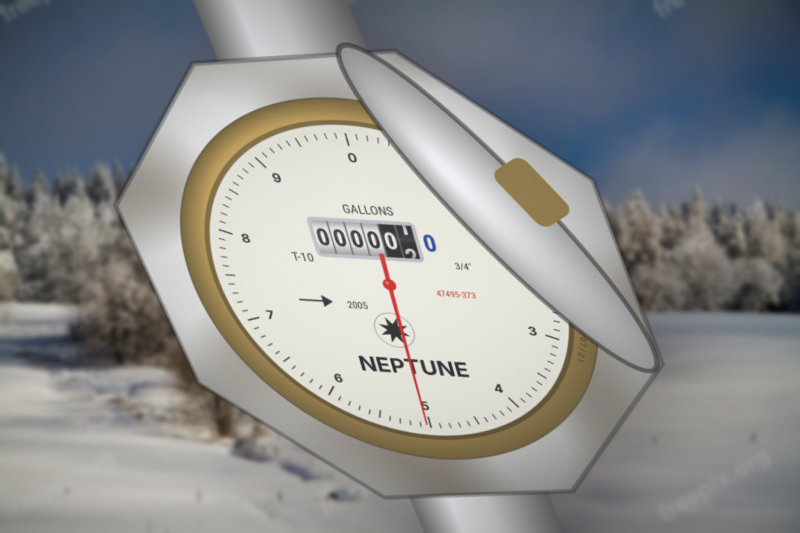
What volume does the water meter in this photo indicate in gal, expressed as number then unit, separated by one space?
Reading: 15.0 gal
